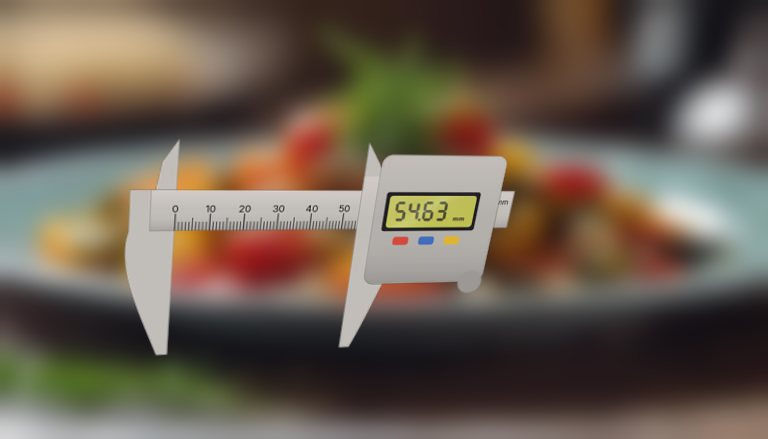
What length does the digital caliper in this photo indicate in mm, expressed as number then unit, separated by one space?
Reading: 54.63 mm
